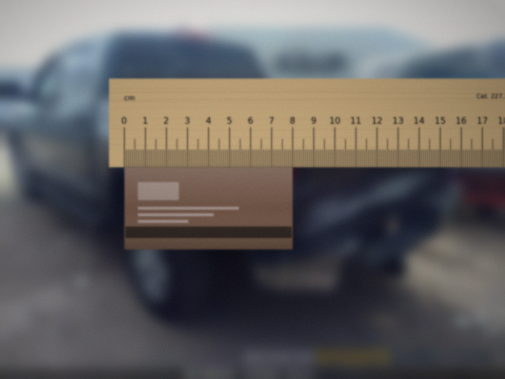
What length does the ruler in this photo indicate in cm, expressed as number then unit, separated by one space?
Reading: 8 cm
